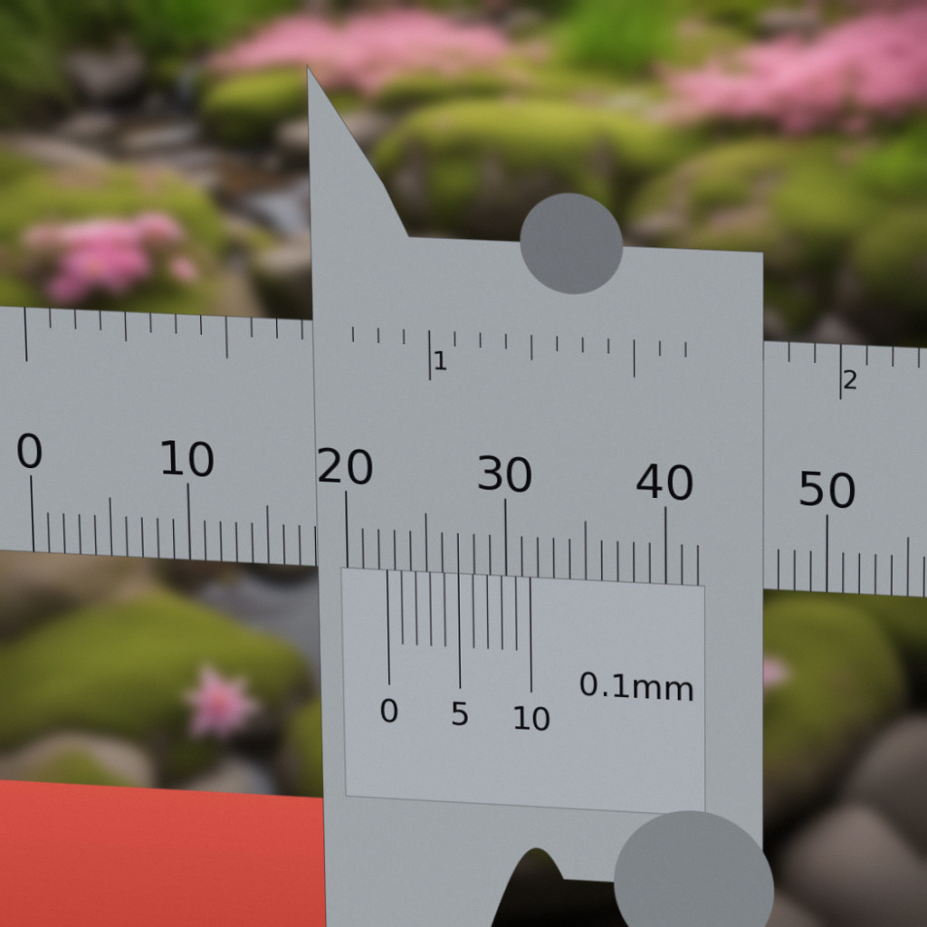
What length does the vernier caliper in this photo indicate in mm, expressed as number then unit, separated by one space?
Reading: 22.5 mm
